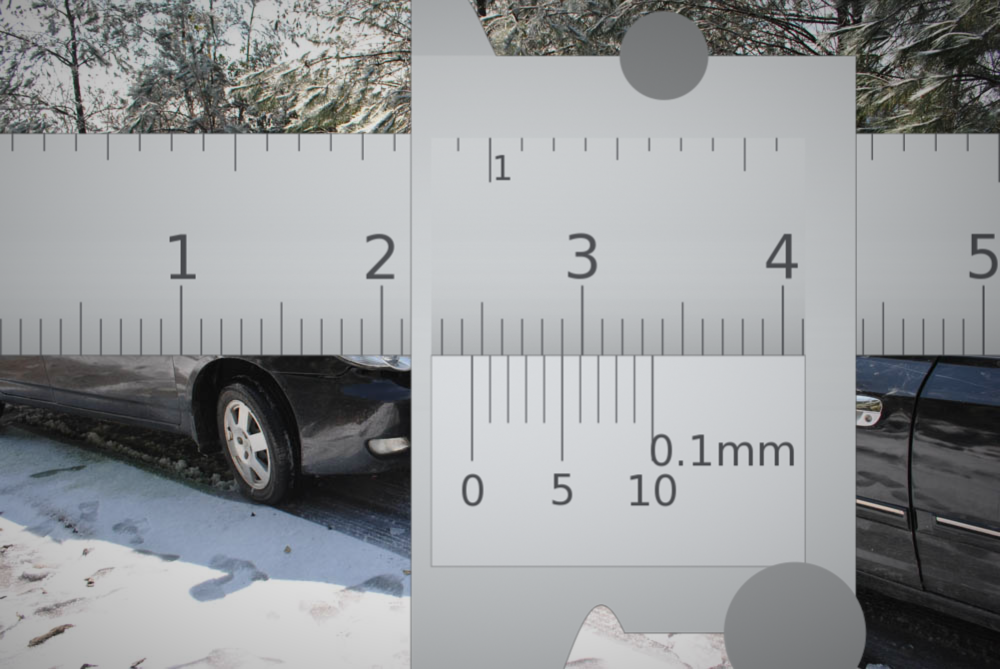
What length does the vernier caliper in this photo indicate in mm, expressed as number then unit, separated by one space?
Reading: 24.5 mm
